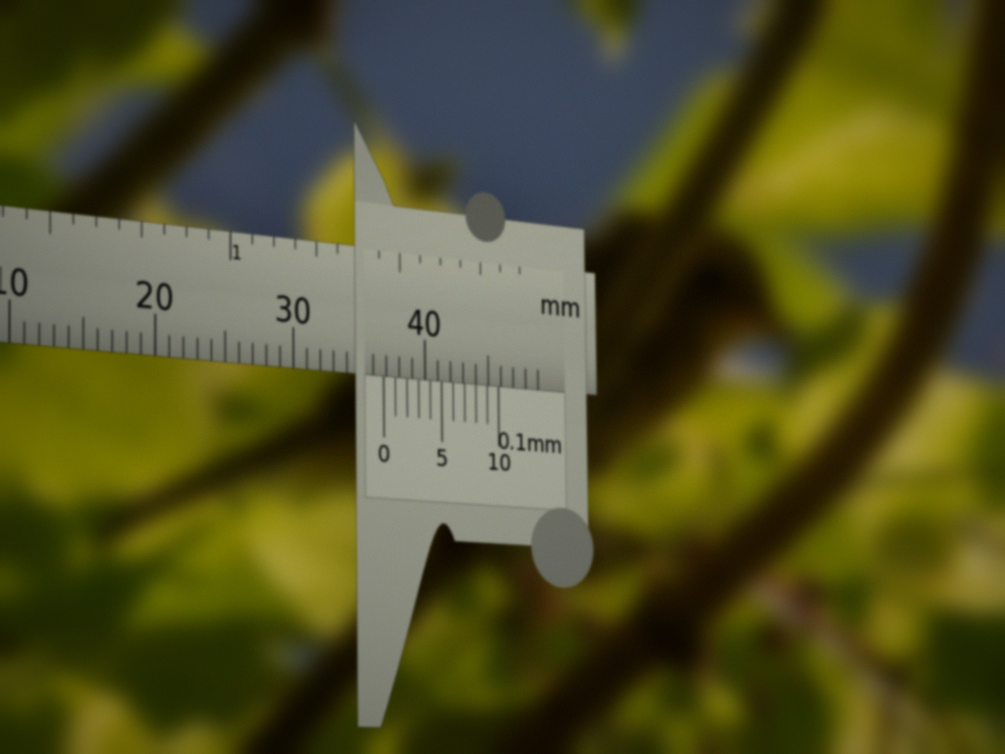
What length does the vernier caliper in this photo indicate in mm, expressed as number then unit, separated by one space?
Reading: 36.8 mm
